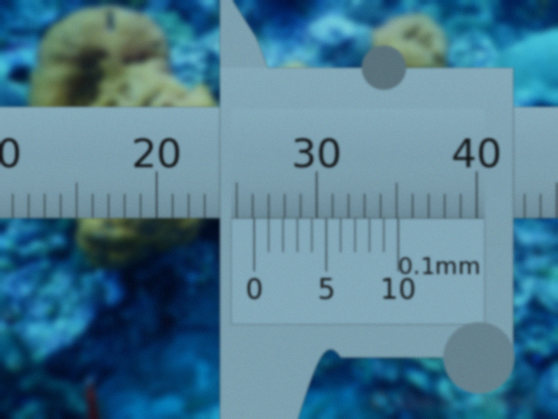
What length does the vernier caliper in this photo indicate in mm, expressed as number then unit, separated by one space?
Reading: 26.1 mm
